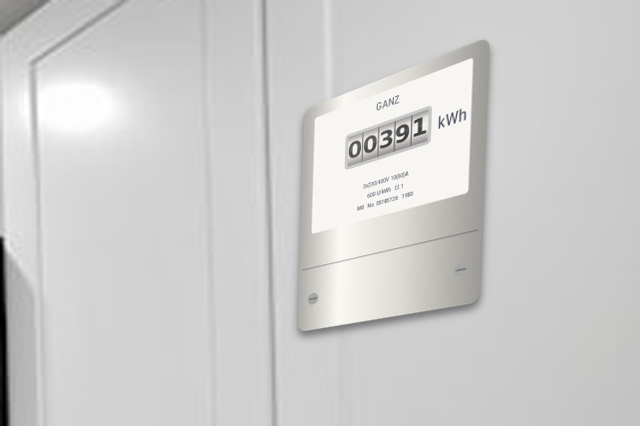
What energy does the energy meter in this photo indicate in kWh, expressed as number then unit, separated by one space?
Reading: 391 kWh
